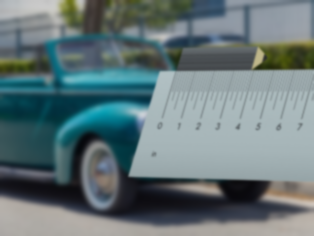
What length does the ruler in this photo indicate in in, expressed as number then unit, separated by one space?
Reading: 4.5 in
